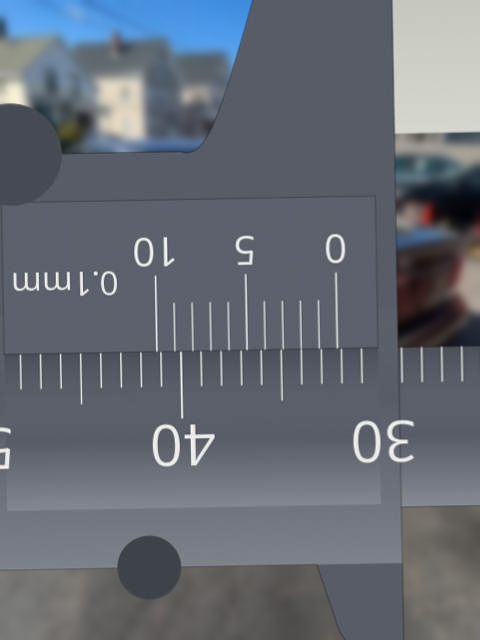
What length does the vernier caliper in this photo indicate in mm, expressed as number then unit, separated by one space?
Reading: 32.2 mm
